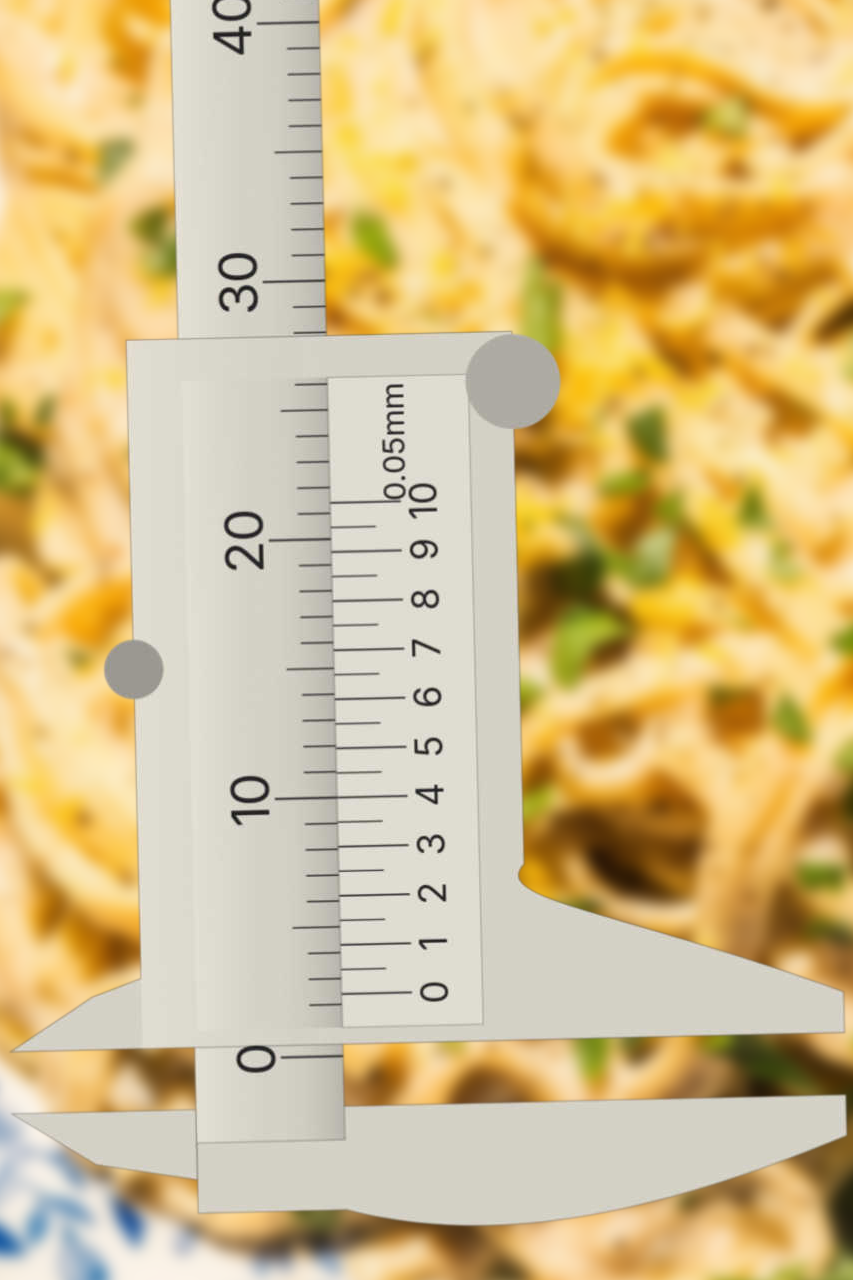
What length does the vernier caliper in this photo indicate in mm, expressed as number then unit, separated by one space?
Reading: 2.4 mm
